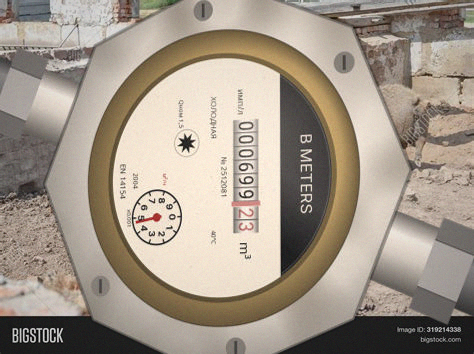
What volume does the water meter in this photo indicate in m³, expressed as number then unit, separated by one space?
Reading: 699.234 m³
